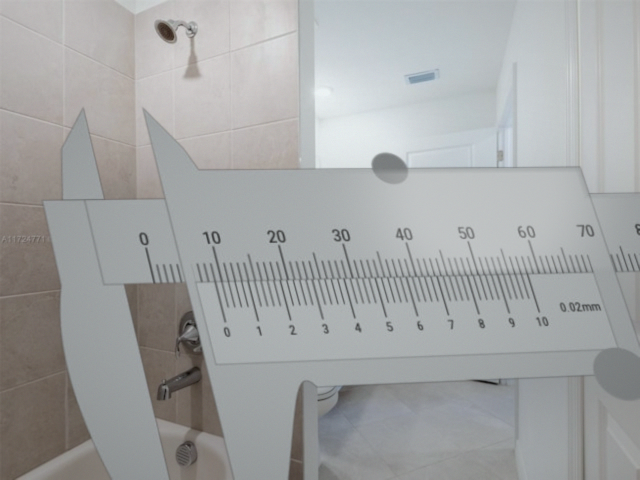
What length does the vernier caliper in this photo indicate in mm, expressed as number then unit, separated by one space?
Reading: 9.0 mm
